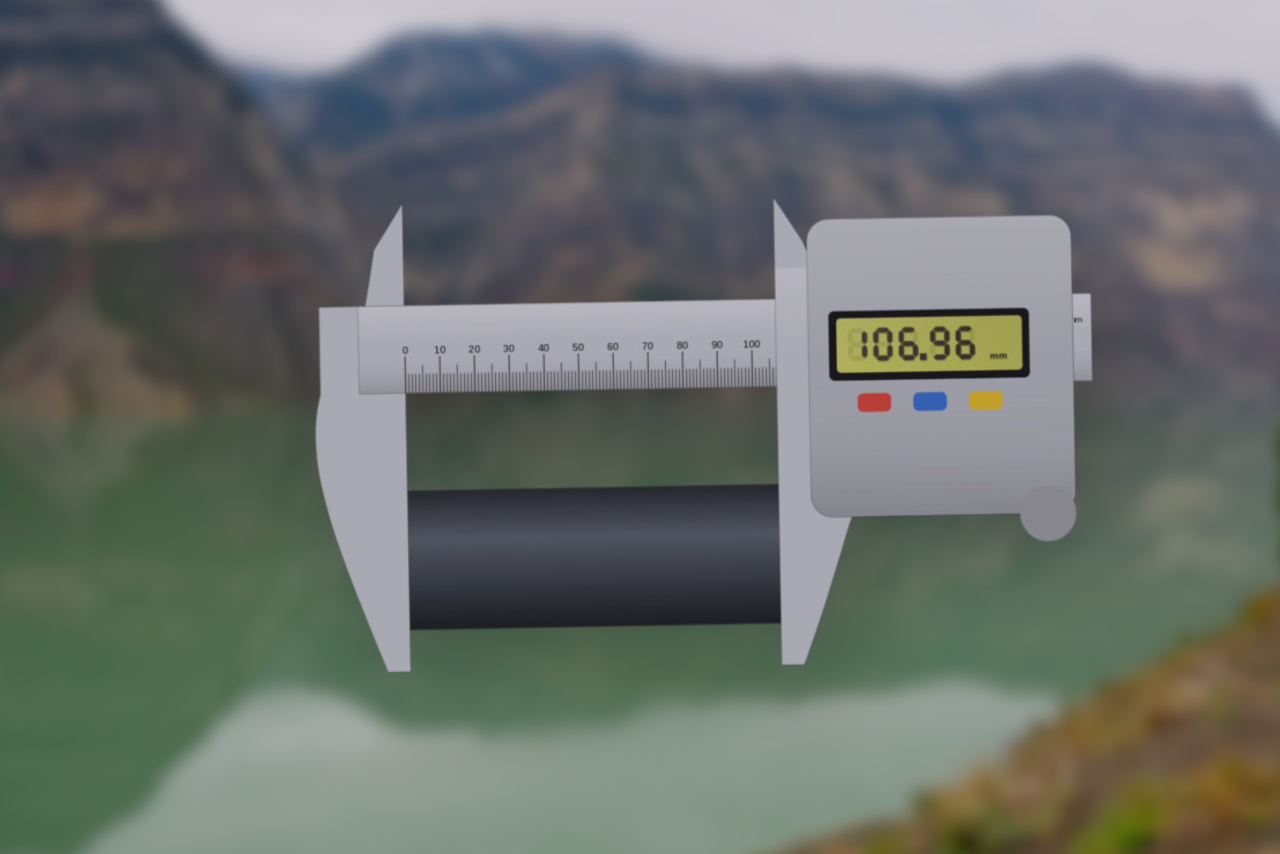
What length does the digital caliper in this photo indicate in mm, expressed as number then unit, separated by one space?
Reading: 106.96 mm
